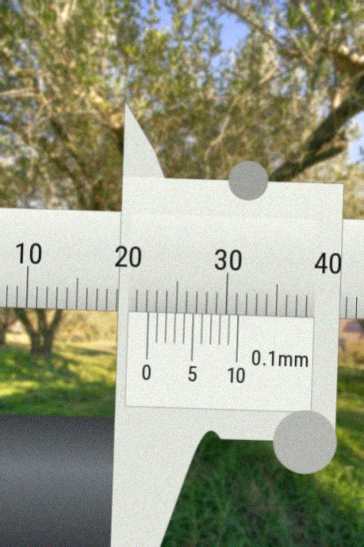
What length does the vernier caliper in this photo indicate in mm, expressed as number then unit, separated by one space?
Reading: 22.2 mm
